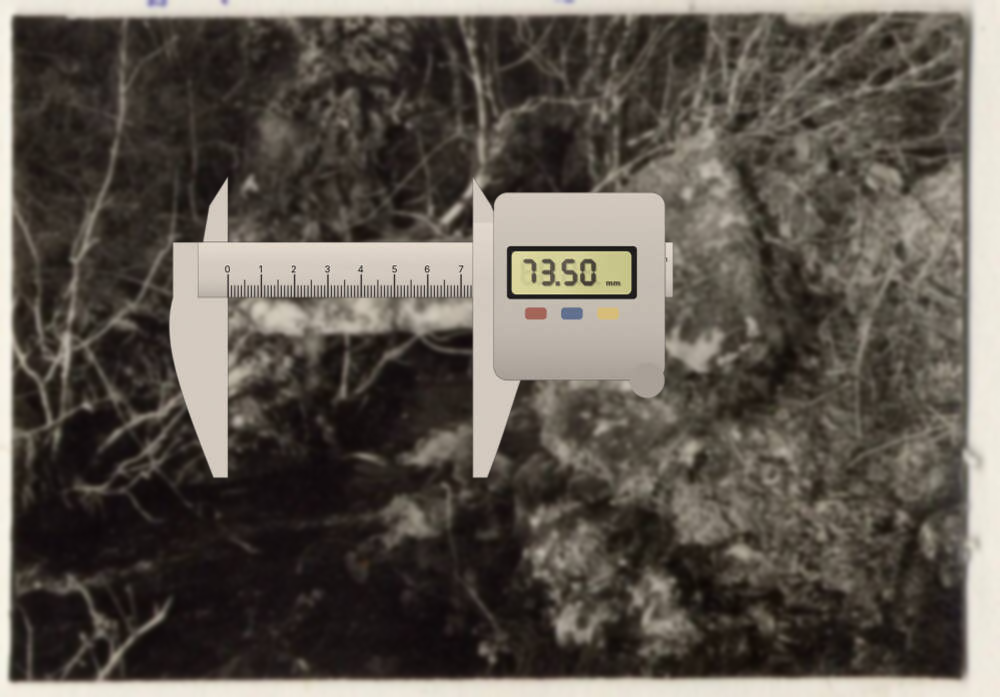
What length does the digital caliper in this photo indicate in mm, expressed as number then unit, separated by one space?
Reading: 73.50 mm
